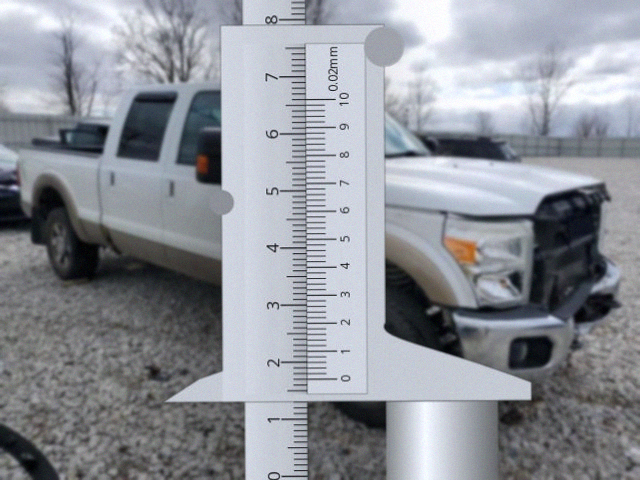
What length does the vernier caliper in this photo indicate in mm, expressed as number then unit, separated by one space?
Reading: 17.0 mm
